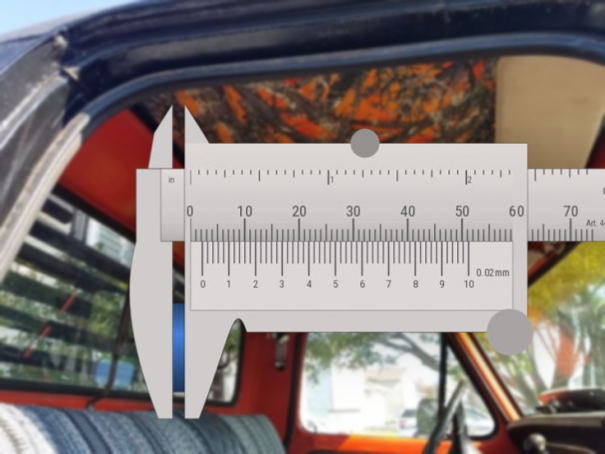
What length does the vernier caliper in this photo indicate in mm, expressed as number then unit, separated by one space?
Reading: 2.2 mm
